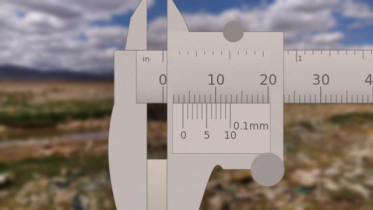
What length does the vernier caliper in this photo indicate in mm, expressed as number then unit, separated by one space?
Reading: 3.8 mm
